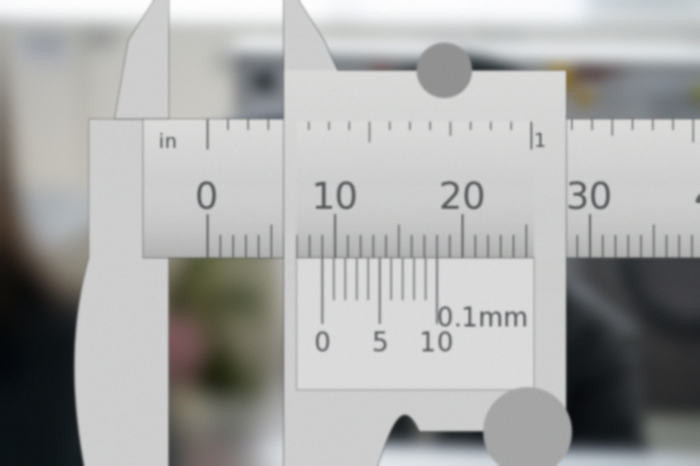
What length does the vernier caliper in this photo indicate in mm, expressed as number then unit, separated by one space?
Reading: 9.0 mm
